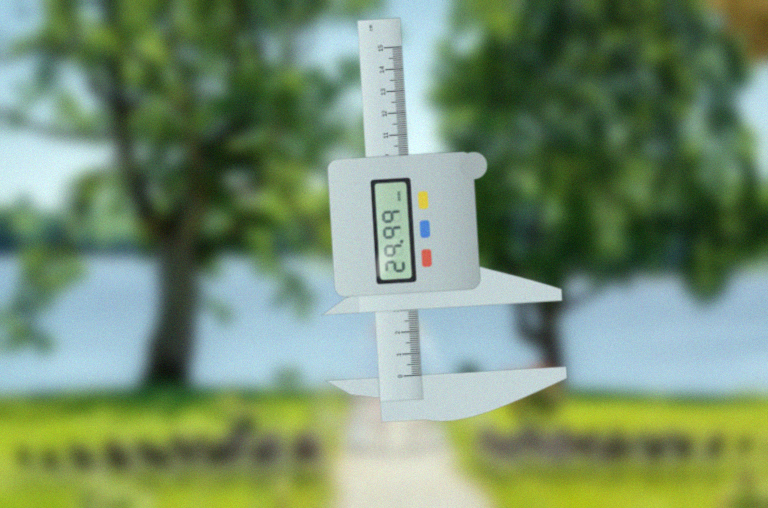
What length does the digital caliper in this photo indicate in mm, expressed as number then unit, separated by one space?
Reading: 29.99 mm
